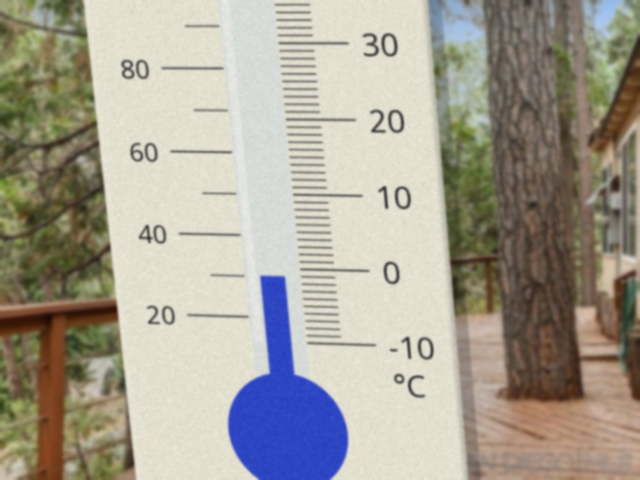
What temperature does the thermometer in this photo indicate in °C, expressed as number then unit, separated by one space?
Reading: -1 °C
